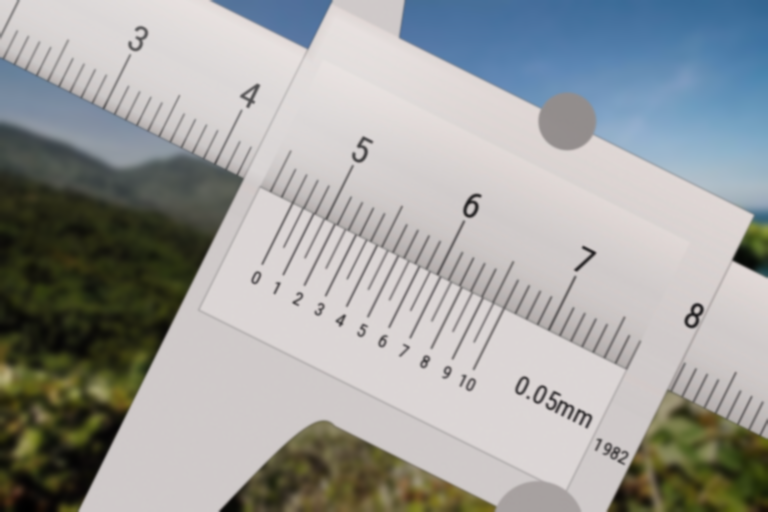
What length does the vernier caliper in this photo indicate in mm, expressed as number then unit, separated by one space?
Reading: 47.0 mm
